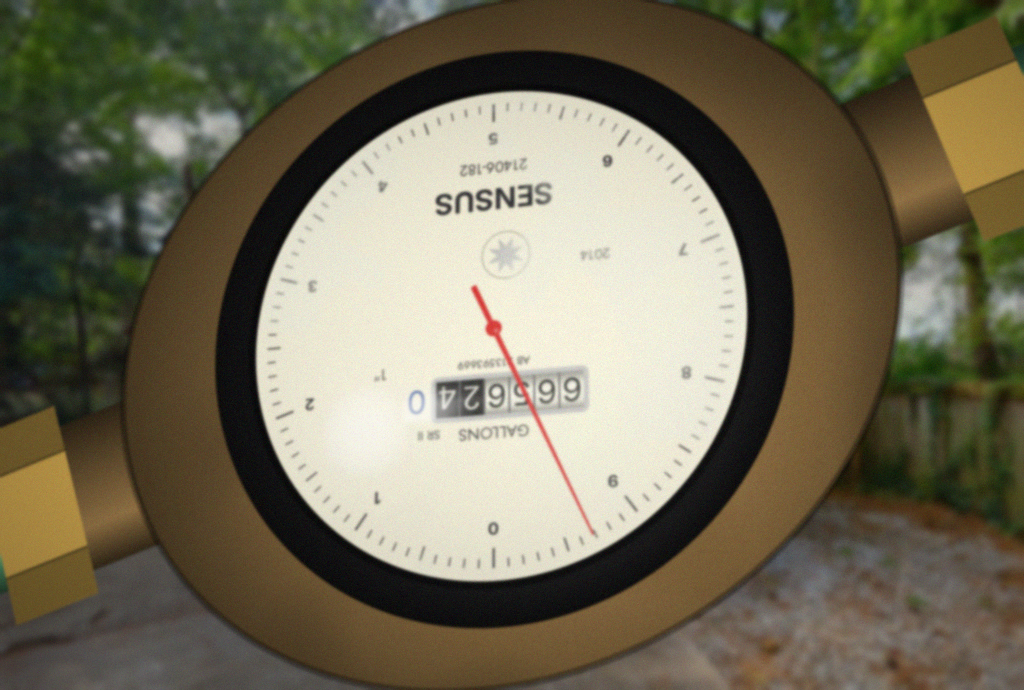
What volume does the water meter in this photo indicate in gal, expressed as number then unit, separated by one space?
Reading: 6656239.3 gal
